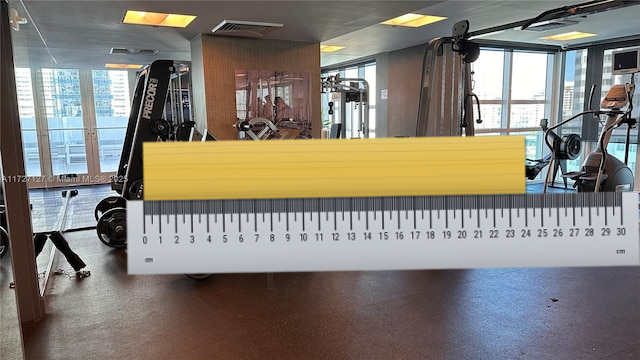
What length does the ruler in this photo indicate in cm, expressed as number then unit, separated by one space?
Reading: 24 cm
